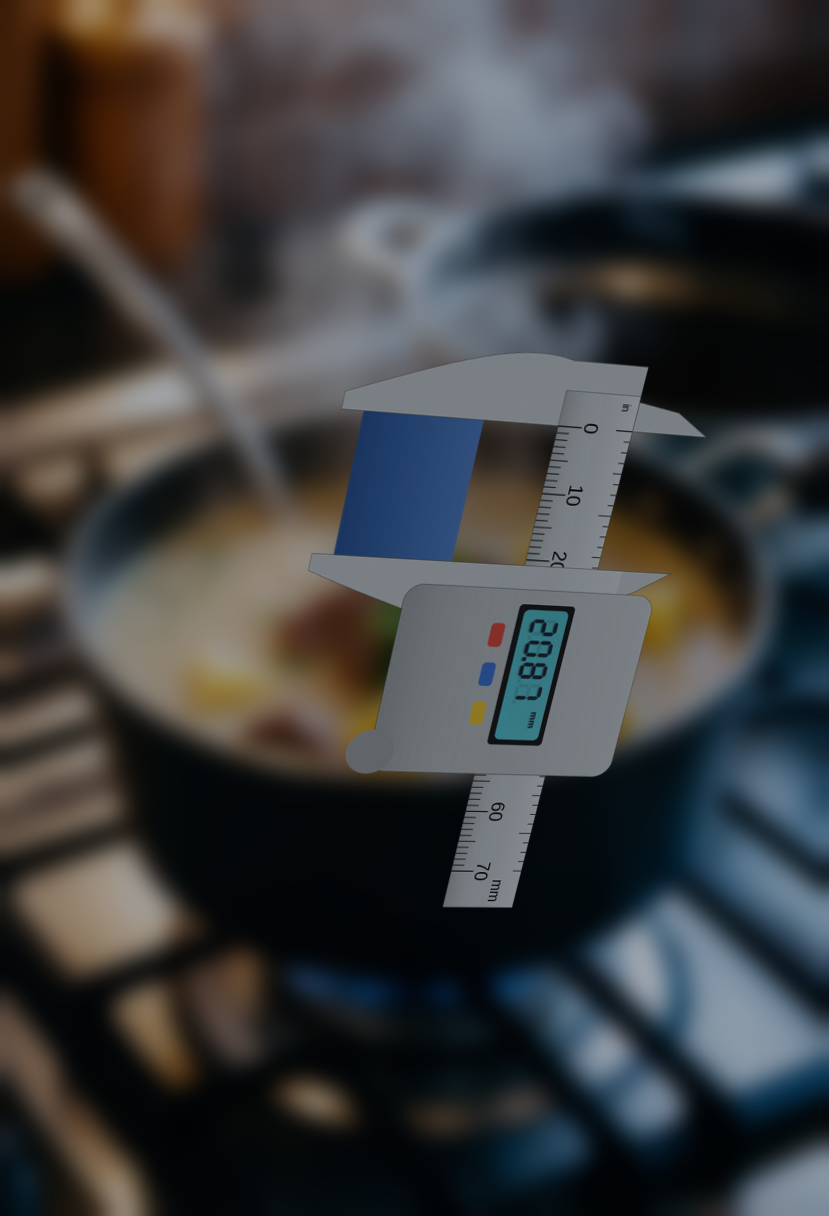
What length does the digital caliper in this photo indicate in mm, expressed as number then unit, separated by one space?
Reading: 20.87 mm
